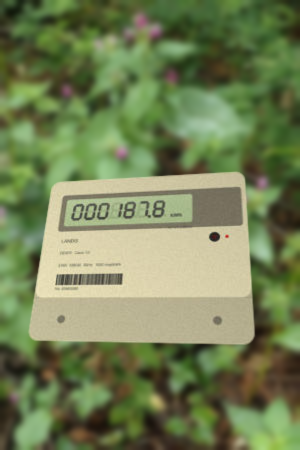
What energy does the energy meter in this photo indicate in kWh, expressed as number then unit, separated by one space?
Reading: 187.8 kWh
